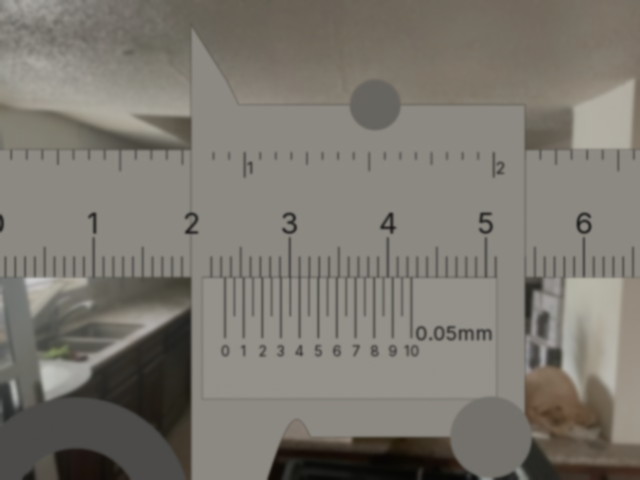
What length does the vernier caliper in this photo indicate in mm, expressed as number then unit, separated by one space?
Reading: 23.4 mm
